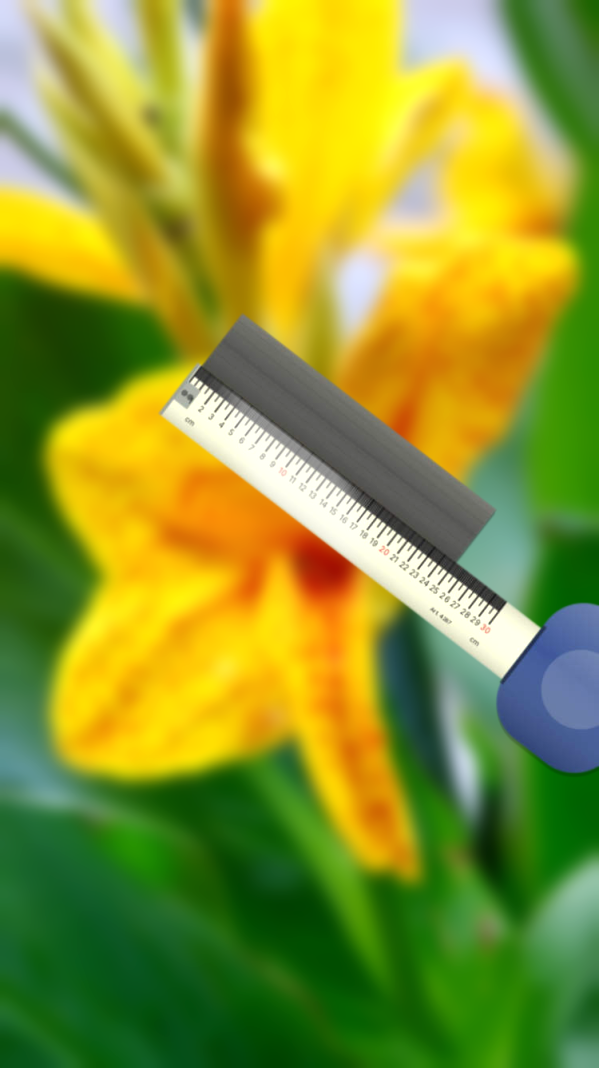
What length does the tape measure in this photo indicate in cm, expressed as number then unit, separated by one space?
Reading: 25 cm
